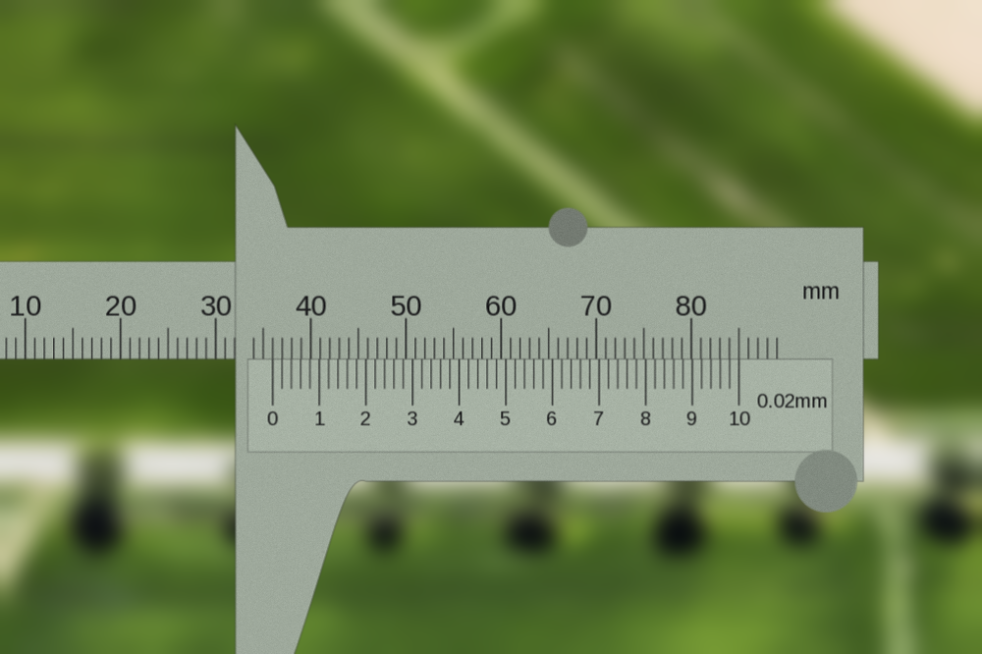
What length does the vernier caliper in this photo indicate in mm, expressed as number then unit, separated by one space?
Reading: 36.0 mm
